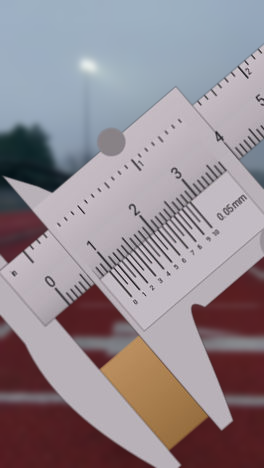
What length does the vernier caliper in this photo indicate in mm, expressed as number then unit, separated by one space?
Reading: 9.4 mm
